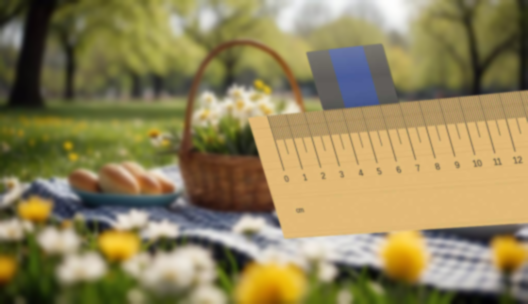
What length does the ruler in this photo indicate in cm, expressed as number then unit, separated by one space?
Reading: 4 cm
